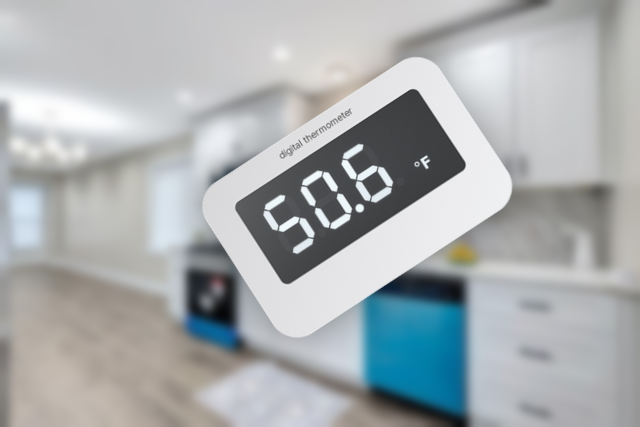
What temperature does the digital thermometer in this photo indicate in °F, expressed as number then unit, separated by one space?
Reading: 50.6 °F
